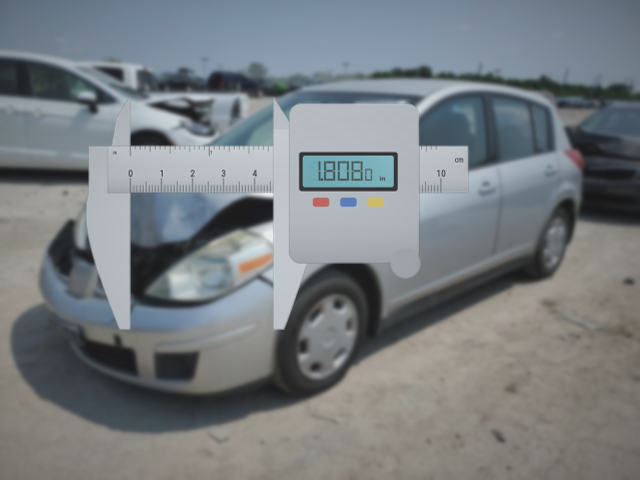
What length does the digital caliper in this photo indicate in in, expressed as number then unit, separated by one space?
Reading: 1.8080 in
